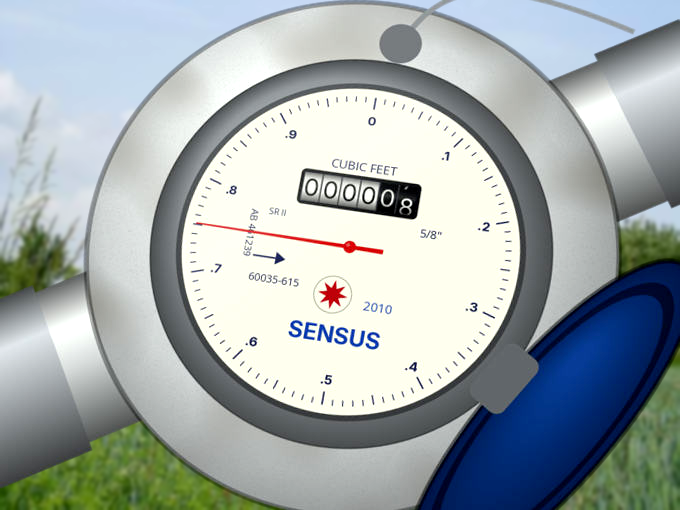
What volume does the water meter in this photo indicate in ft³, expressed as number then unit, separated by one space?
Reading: 7.75 ft³
